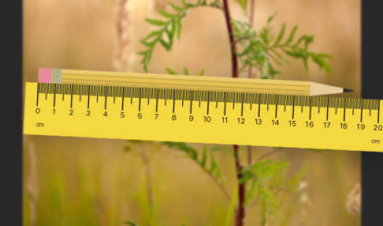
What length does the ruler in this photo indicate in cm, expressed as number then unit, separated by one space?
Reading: 18.5 cm
